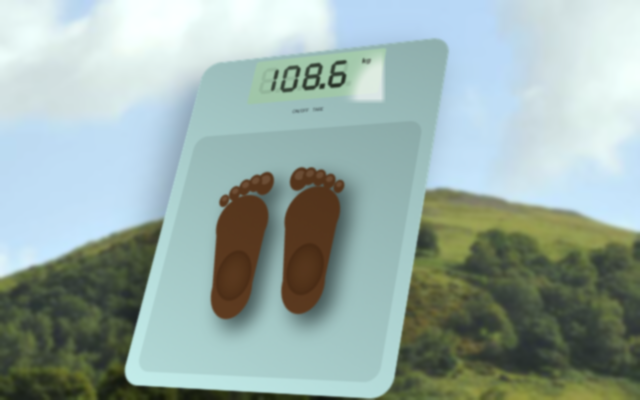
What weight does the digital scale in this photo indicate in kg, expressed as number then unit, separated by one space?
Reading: 108.6 kg
